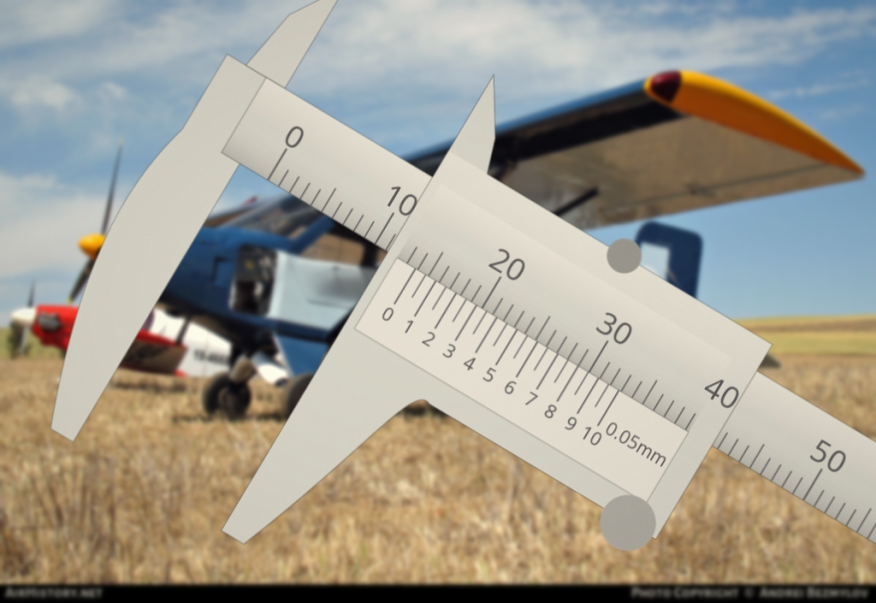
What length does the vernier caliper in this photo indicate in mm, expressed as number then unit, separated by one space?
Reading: 13.8 mm
